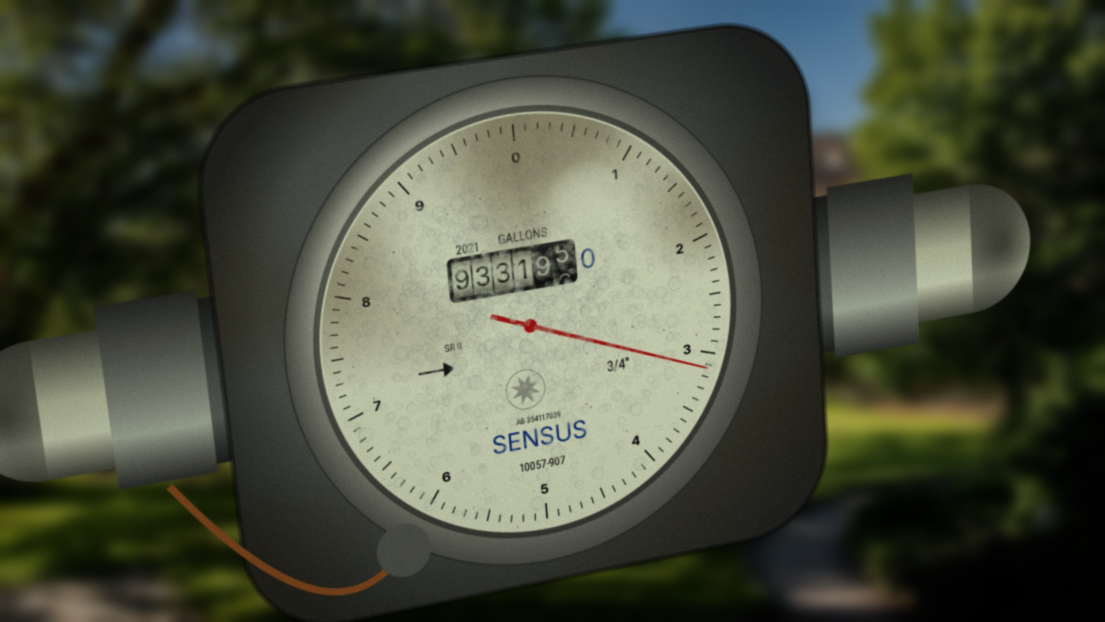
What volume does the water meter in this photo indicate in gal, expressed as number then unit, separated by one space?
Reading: 9331953.1 gal
